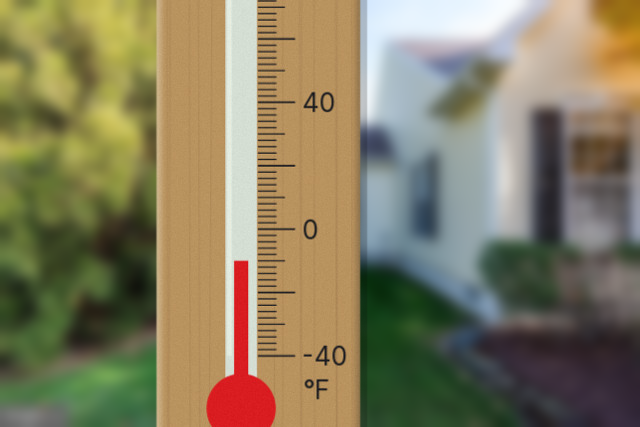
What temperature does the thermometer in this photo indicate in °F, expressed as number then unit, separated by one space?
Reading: -10 °F
